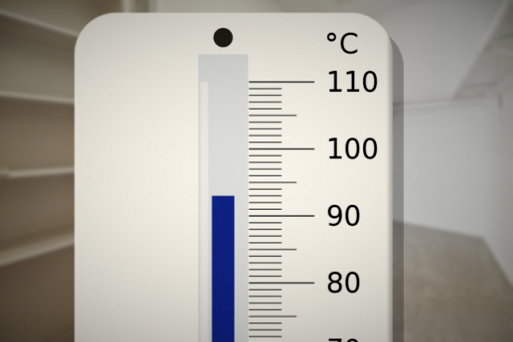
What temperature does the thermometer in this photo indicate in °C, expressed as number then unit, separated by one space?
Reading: 93 °C
